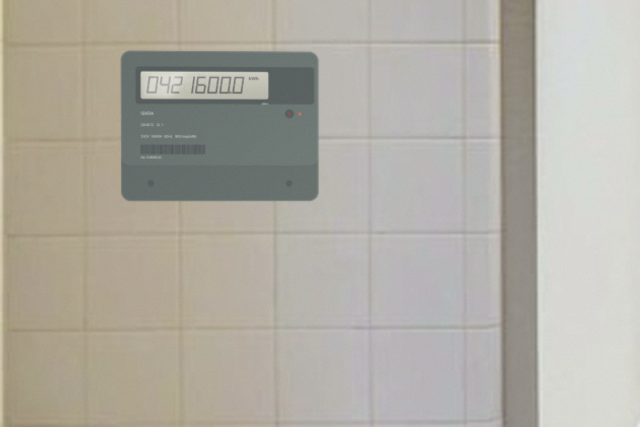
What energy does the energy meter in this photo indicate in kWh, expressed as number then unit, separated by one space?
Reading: 421600.0 kWh
